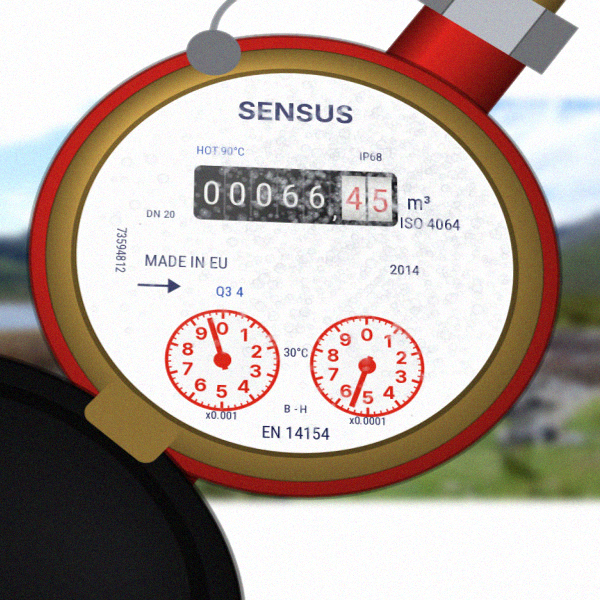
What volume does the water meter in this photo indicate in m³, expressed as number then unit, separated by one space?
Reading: 66.4495 m³
